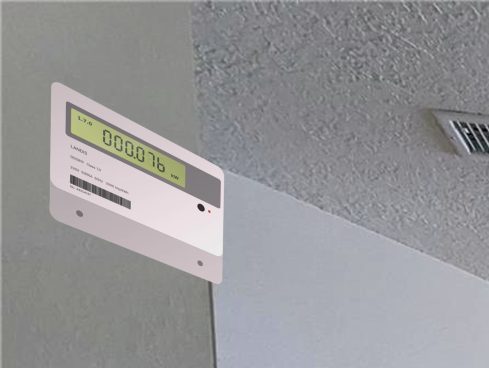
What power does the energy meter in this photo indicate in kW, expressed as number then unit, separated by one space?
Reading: 0.076 kW
